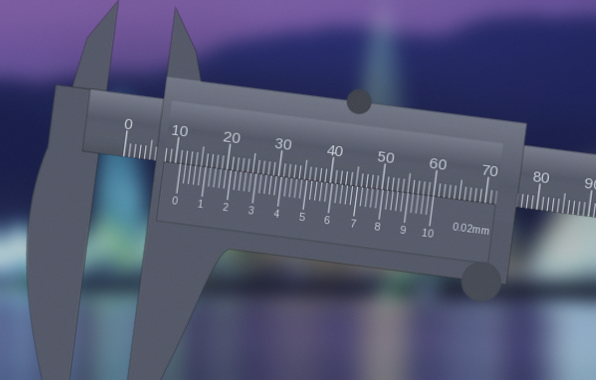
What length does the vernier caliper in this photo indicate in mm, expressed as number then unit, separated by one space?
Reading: 11.0 mm
